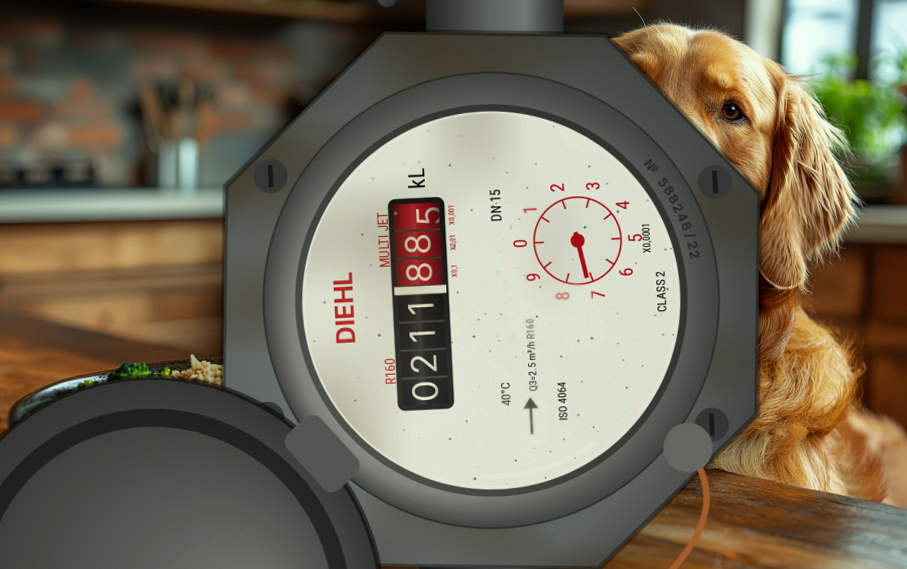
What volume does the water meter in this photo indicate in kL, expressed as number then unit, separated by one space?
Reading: 211.8847 kL
